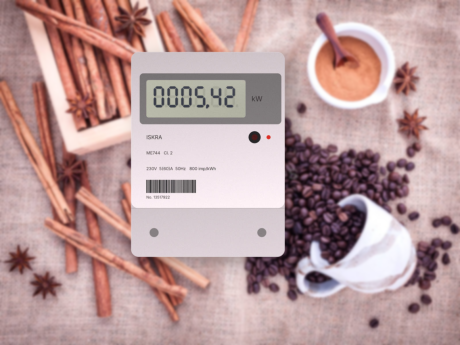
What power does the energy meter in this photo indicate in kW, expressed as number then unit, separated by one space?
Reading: 5.42 kW
